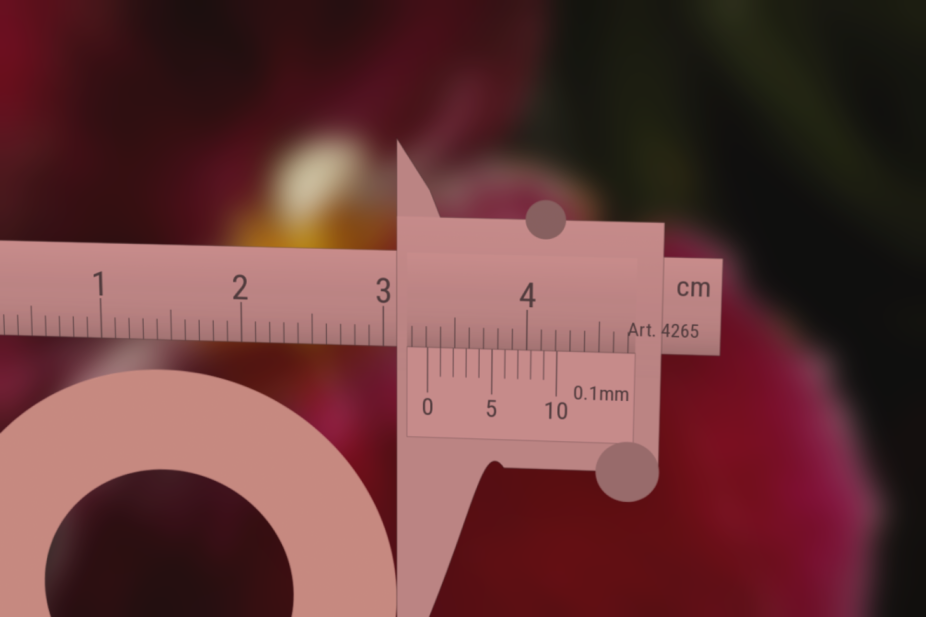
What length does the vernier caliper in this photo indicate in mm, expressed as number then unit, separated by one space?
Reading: 33.1 mm
